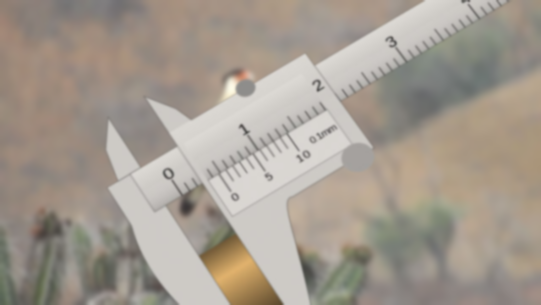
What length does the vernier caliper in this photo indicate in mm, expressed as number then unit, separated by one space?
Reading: 4.8 mm
